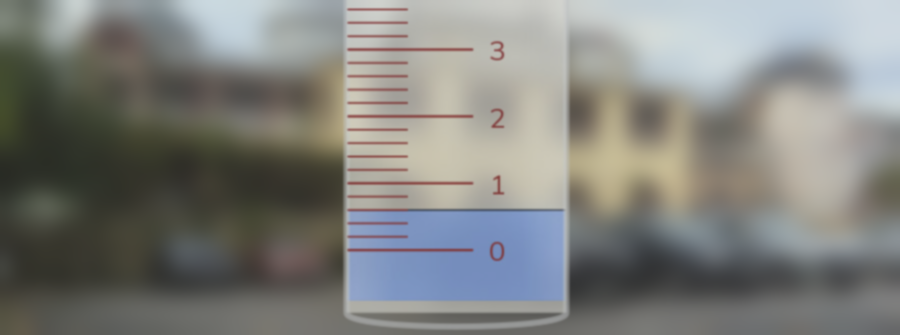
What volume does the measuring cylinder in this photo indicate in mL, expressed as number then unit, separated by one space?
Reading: 0.6 mL
